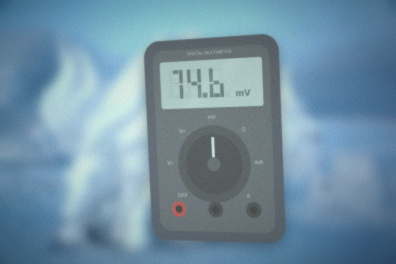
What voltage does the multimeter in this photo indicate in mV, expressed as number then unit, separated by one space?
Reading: 74.6 mV
